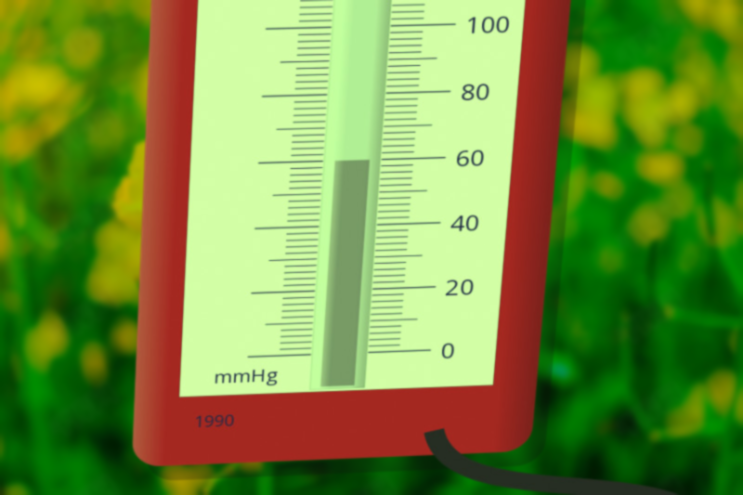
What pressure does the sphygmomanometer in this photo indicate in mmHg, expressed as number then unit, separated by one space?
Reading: 60 mmHg
